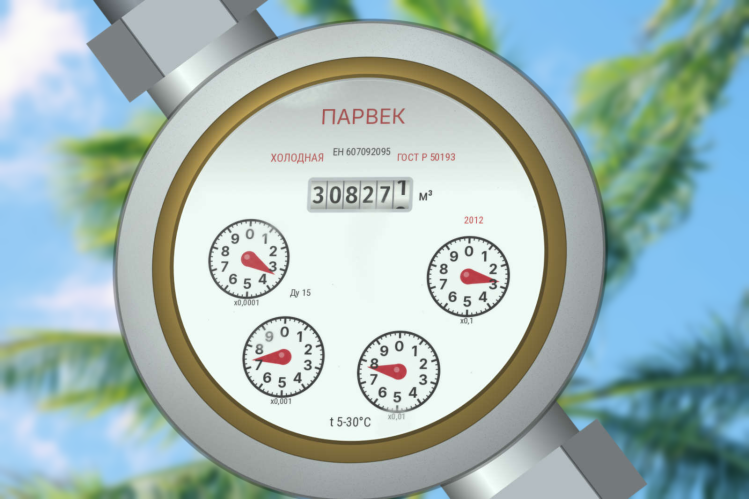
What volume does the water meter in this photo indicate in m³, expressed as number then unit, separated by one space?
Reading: 308271.2773 m³
